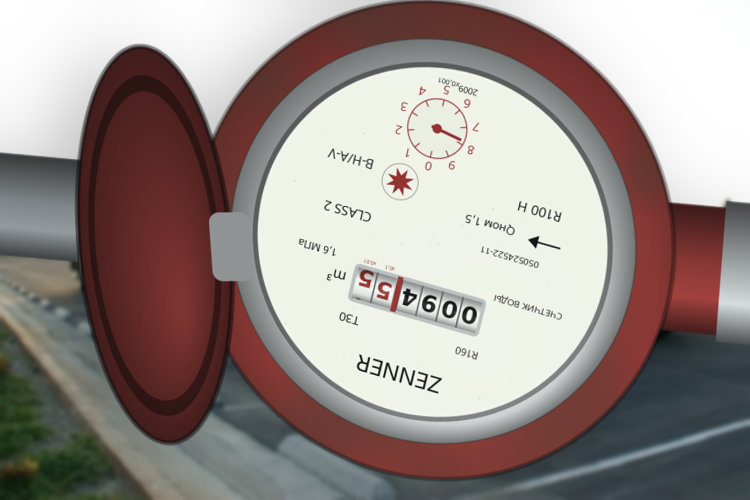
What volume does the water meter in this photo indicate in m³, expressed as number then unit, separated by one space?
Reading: 94.547 m³
